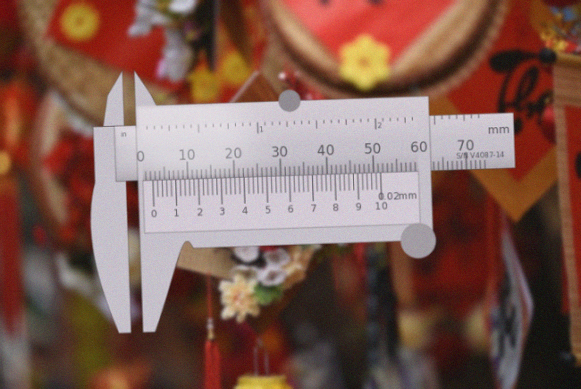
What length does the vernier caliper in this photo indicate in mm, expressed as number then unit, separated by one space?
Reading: 2.5 mm
